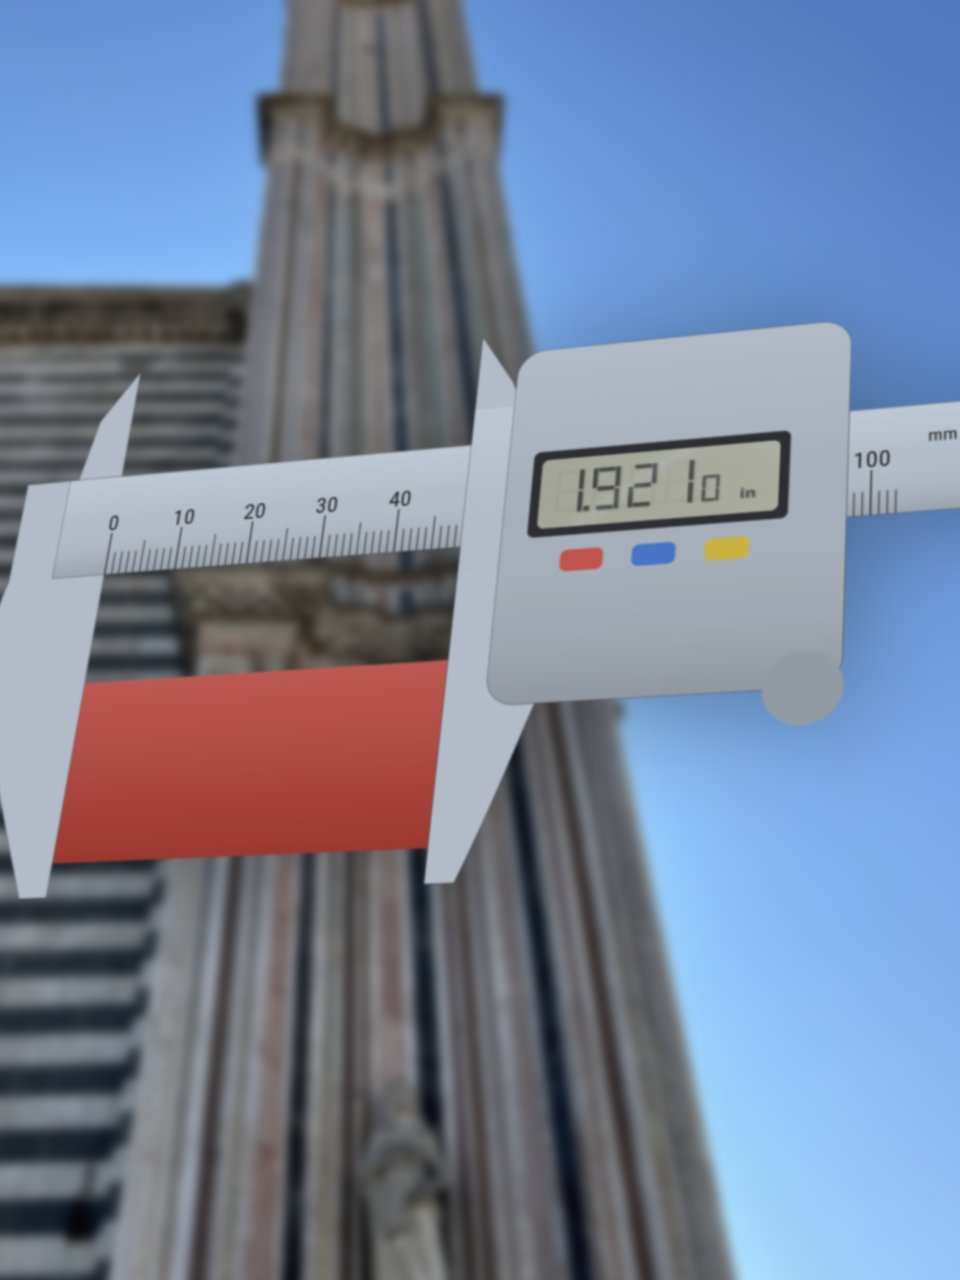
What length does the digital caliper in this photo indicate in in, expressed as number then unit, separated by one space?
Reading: 1.9210 in
